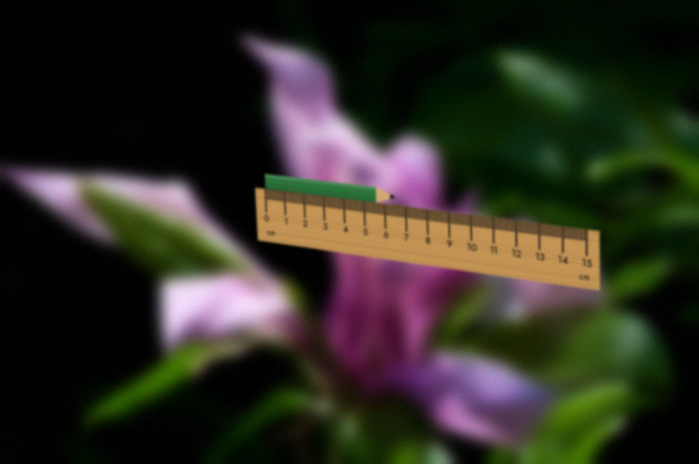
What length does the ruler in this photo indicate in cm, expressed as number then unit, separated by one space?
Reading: 6.5 cm
